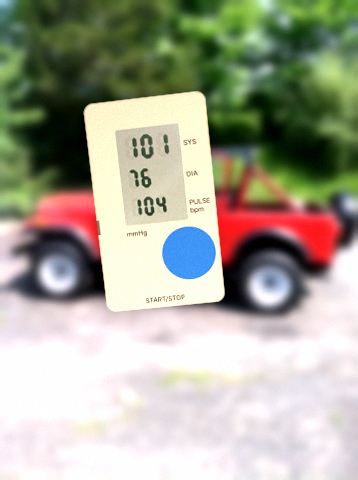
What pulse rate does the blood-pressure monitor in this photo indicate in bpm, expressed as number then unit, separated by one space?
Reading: 104 bpm
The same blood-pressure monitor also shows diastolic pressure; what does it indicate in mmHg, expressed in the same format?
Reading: 76 mmHg
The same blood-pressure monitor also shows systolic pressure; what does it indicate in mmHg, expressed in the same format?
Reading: 101 mmHg
